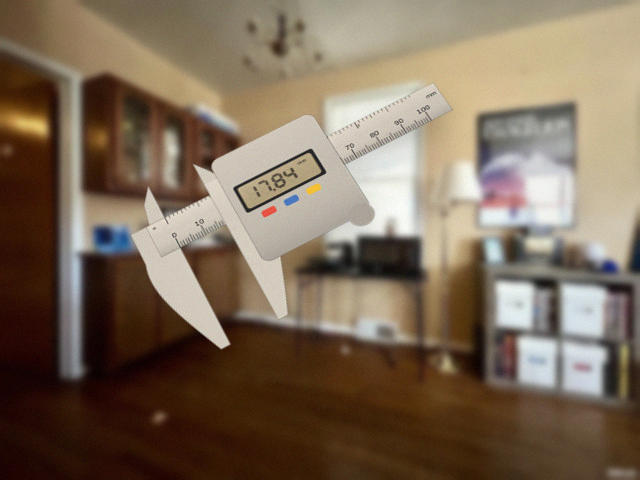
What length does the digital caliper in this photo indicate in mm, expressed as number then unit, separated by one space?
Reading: 17.84 mm
